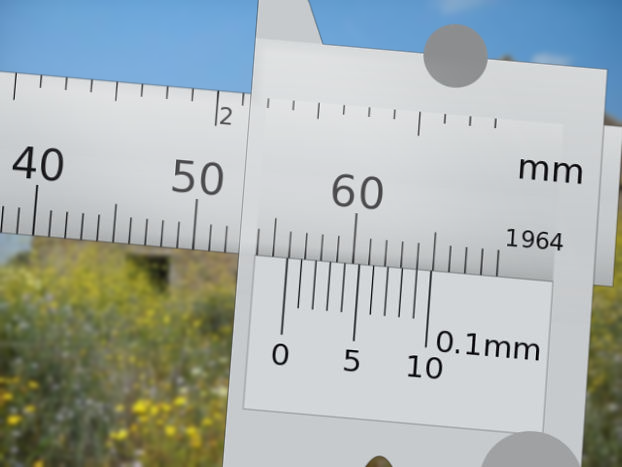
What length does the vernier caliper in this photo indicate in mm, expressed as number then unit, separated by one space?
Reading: 55.9 mm
